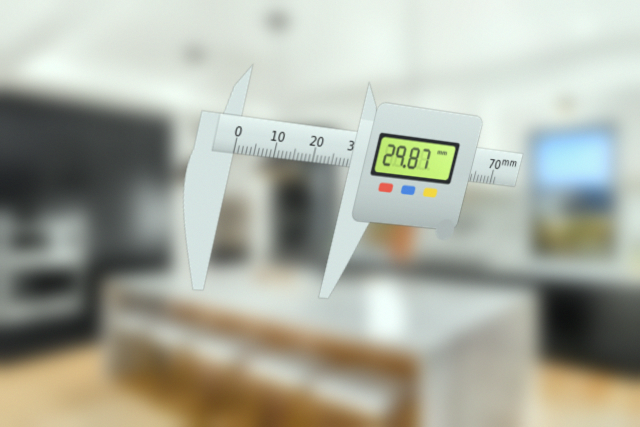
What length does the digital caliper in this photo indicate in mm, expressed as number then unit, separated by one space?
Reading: 29.87 mm
